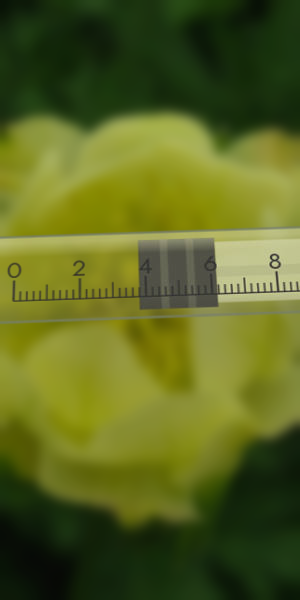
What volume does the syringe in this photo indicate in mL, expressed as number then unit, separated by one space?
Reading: 3.8 mL
